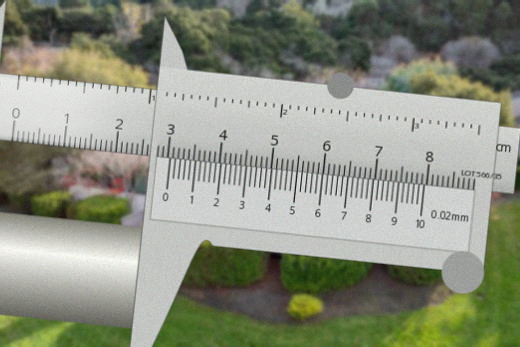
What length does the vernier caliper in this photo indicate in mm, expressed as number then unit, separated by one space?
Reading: 30.5 mm
